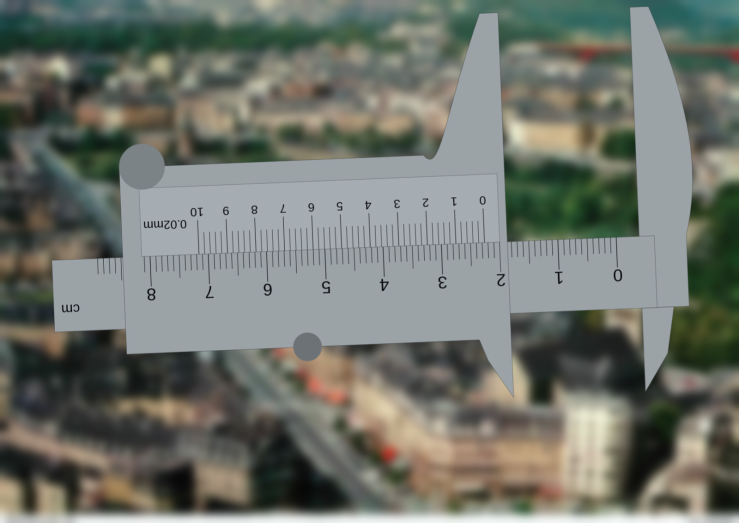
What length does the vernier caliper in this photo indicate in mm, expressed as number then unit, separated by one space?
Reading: 22.6 mm
